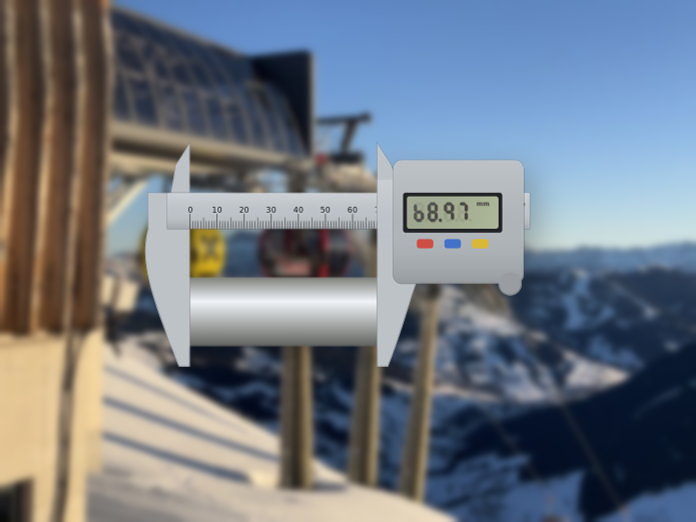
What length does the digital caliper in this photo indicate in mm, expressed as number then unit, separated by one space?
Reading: 68.97 mm
